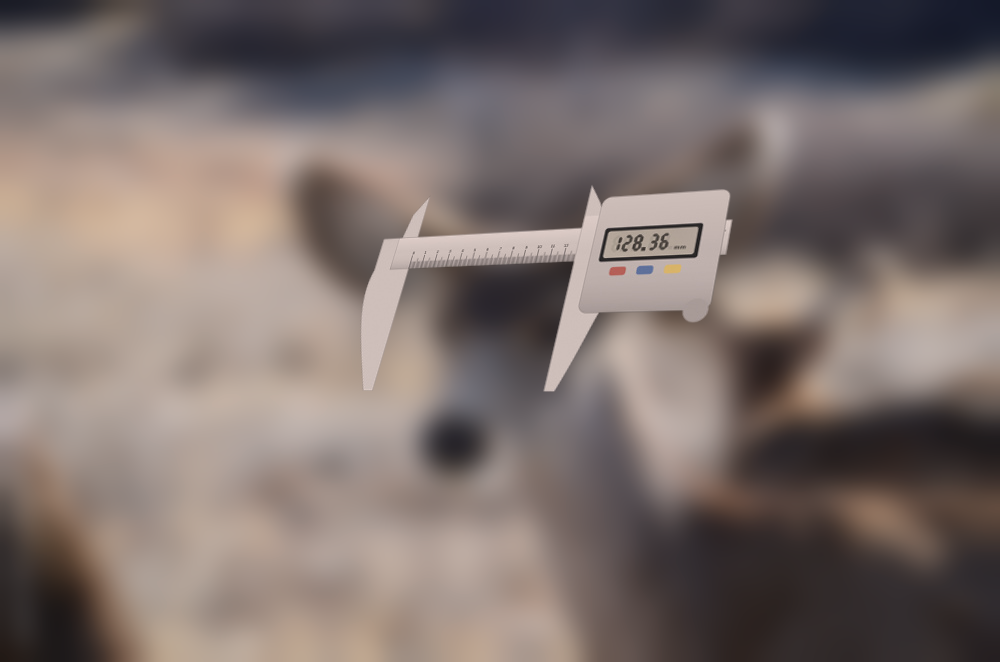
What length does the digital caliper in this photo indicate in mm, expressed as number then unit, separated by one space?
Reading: 128.36 mm
